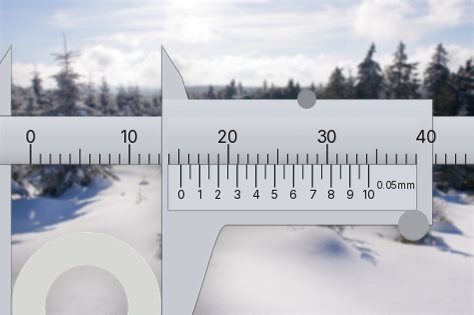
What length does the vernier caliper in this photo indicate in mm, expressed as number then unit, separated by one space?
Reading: 15.2 mm
